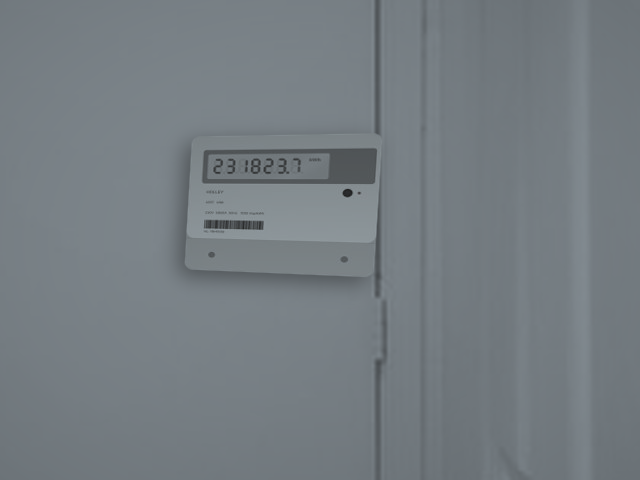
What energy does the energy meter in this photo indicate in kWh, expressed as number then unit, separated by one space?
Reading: 231823.7 kWh
